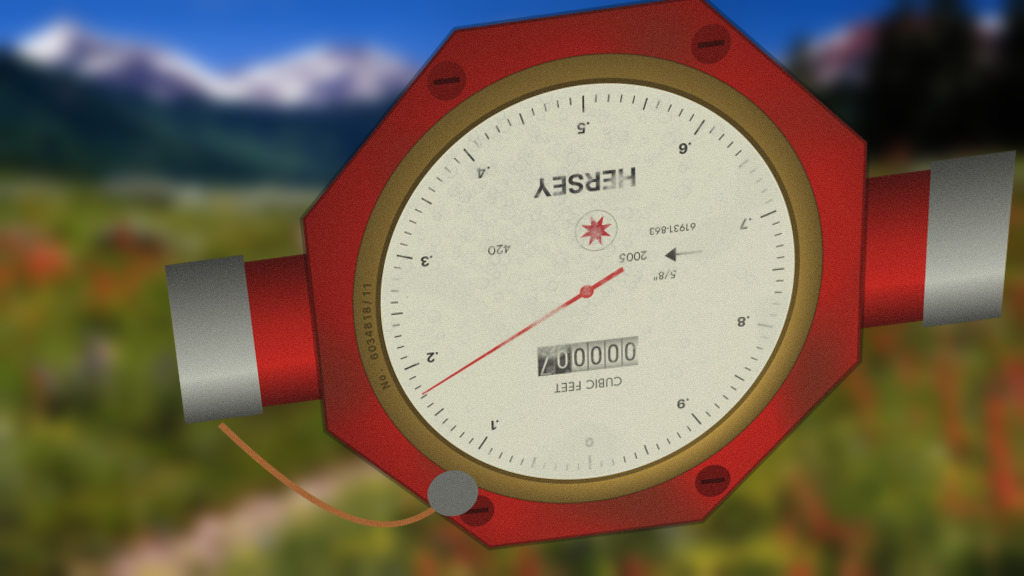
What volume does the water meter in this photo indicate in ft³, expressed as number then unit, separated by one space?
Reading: 7.17 ft³
